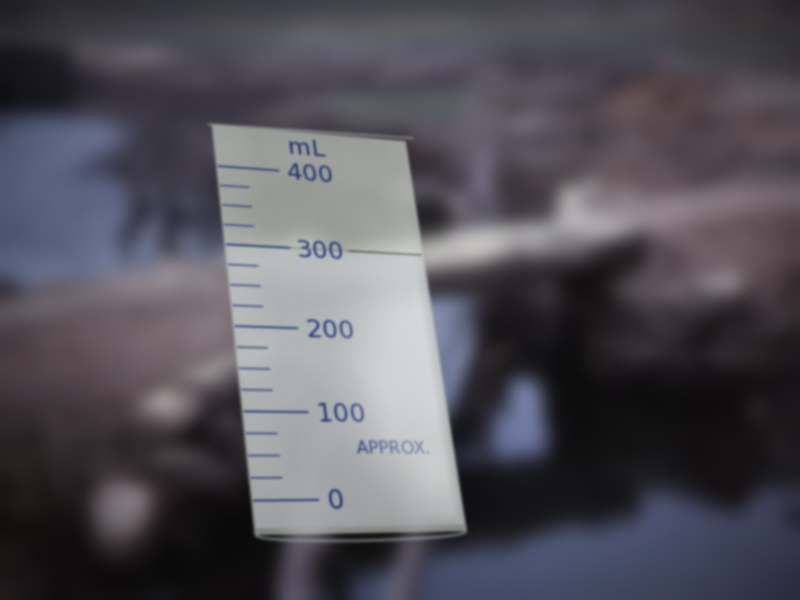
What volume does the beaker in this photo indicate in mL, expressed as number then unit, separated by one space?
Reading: 300 mL
